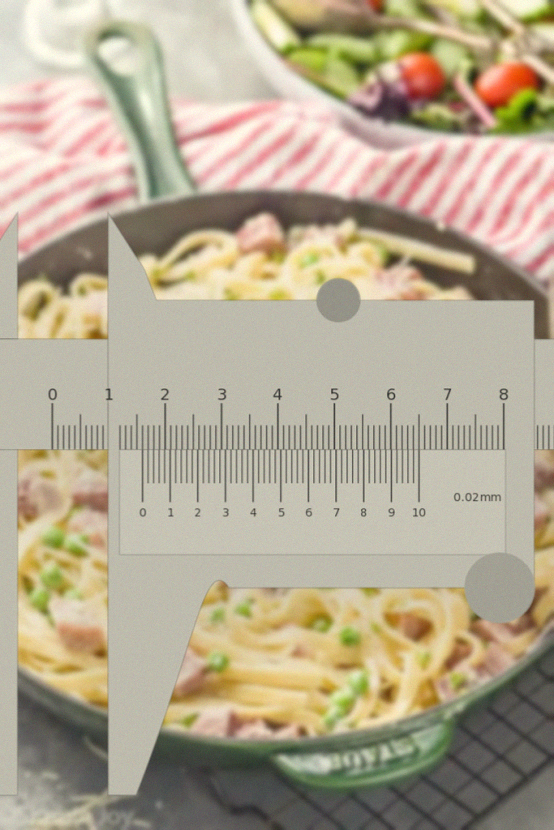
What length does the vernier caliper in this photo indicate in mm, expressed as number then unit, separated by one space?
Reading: 16.0 mm
